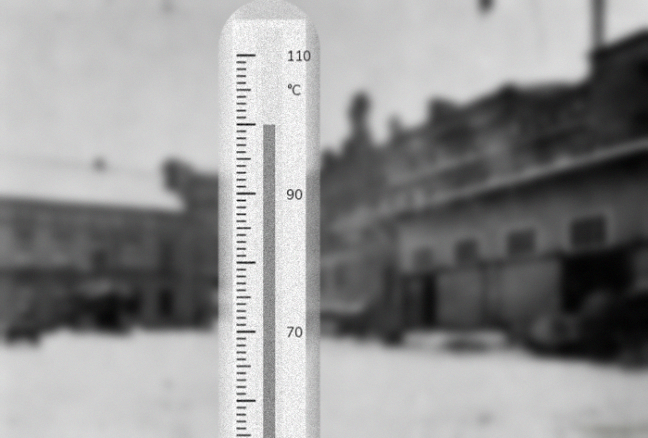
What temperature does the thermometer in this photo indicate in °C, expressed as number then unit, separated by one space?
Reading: 100 °C
